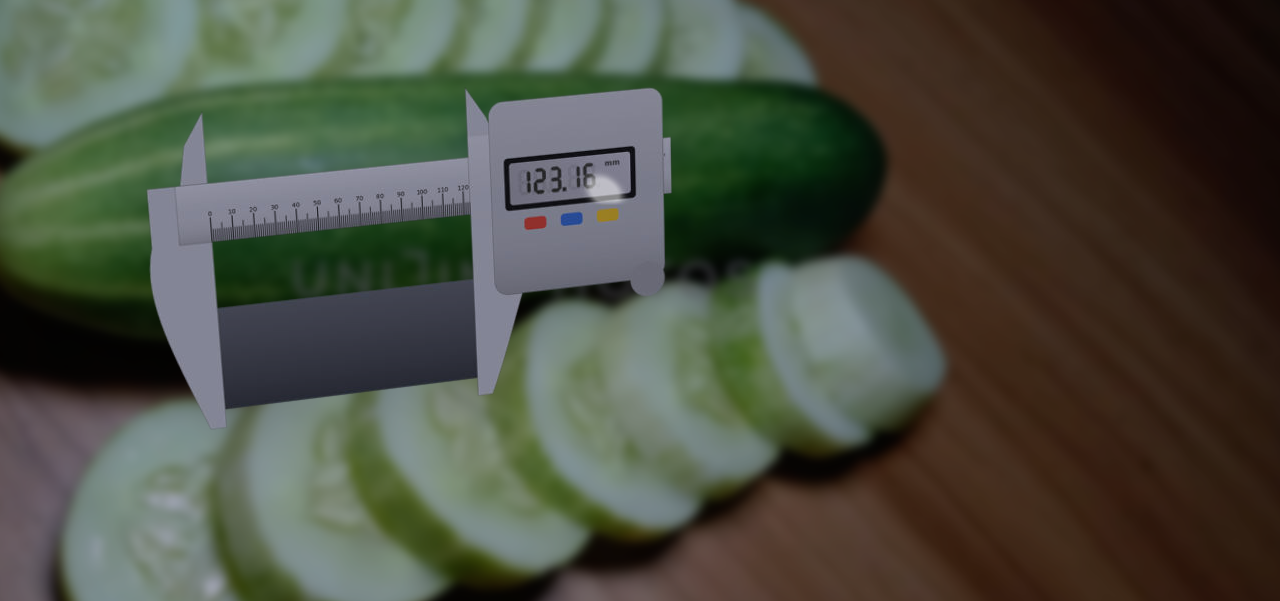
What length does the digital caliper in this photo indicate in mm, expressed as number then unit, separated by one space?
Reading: 123.16 mm
